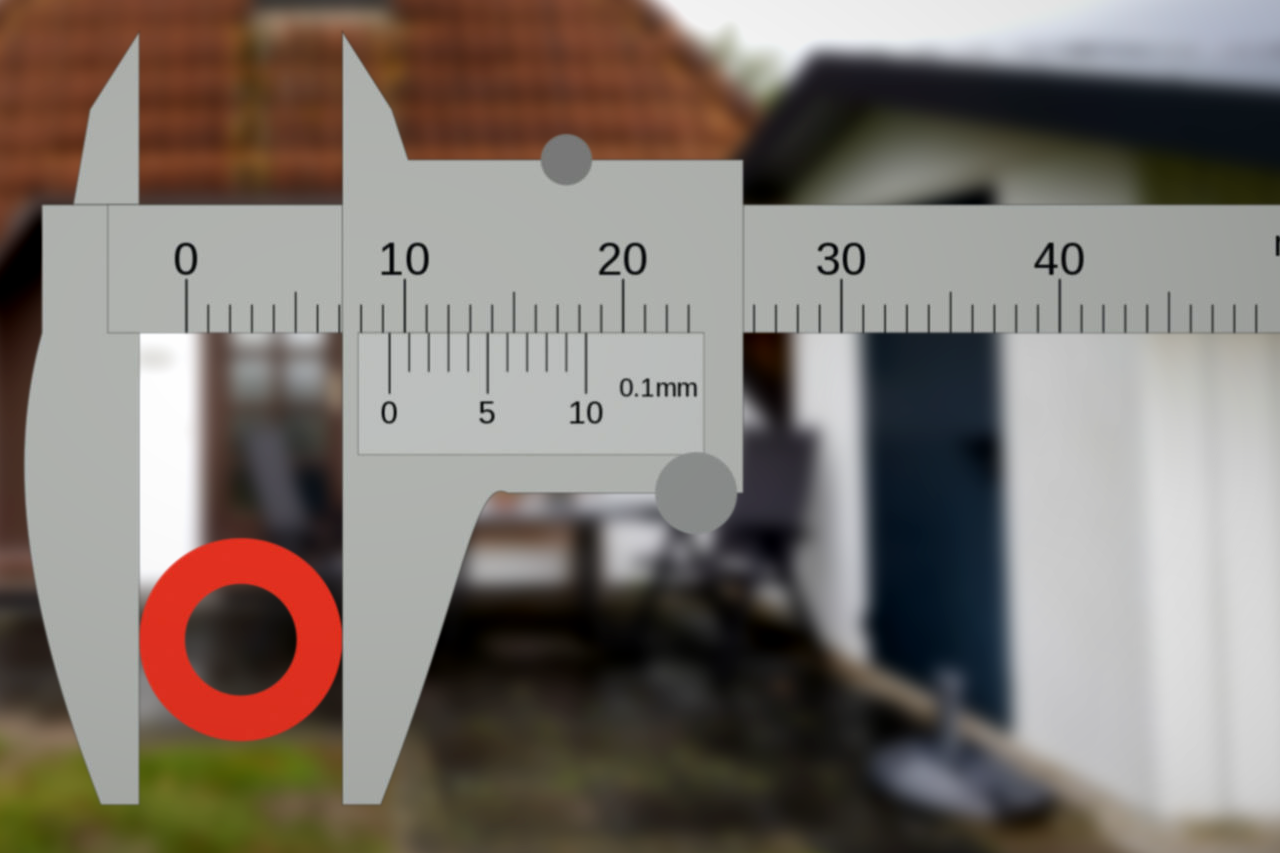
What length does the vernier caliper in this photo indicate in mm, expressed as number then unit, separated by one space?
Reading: 9.3 mm
